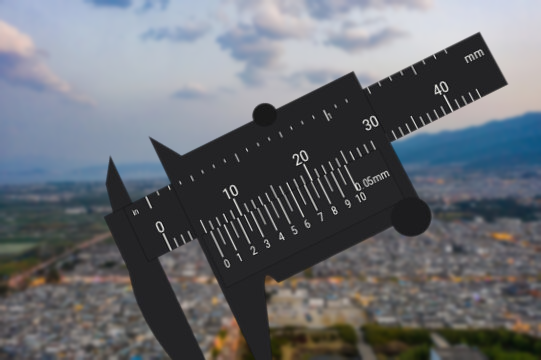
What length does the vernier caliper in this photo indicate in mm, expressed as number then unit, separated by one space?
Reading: 5.6 mm
